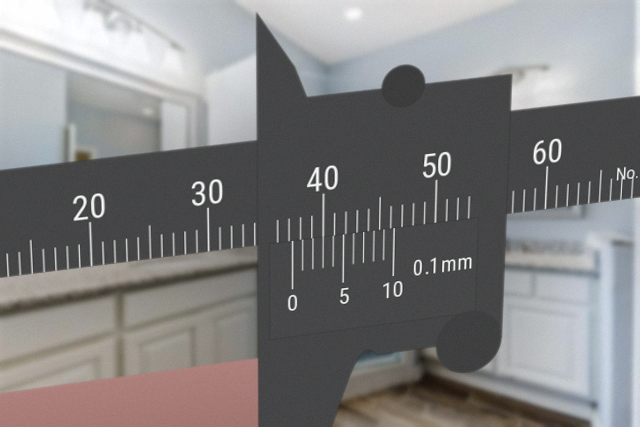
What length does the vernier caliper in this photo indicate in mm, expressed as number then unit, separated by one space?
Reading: 37.3 mm
